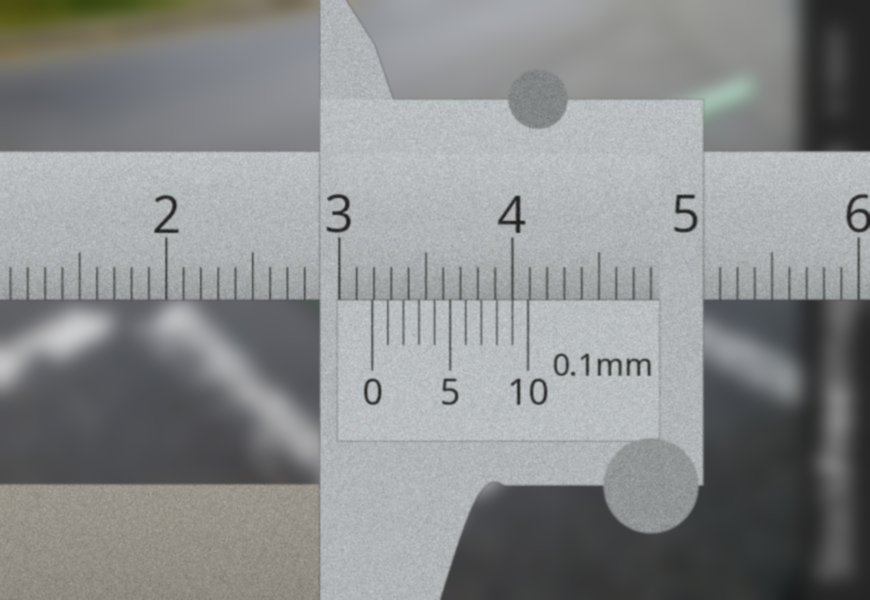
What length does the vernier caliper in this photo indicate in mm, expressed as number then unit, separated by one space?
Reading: 31.9 mm
